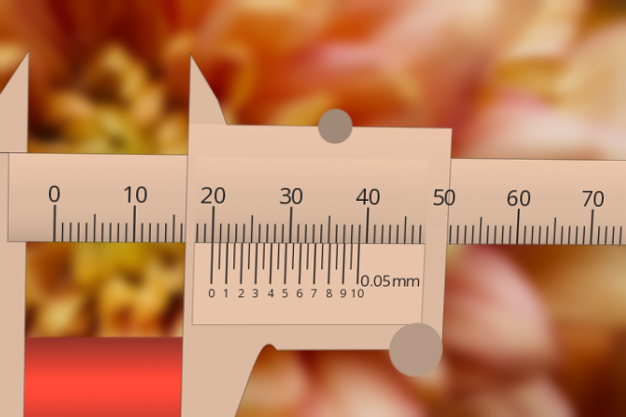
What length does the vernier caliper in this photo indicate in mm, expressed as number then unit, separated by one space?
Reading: 20.0 mm
